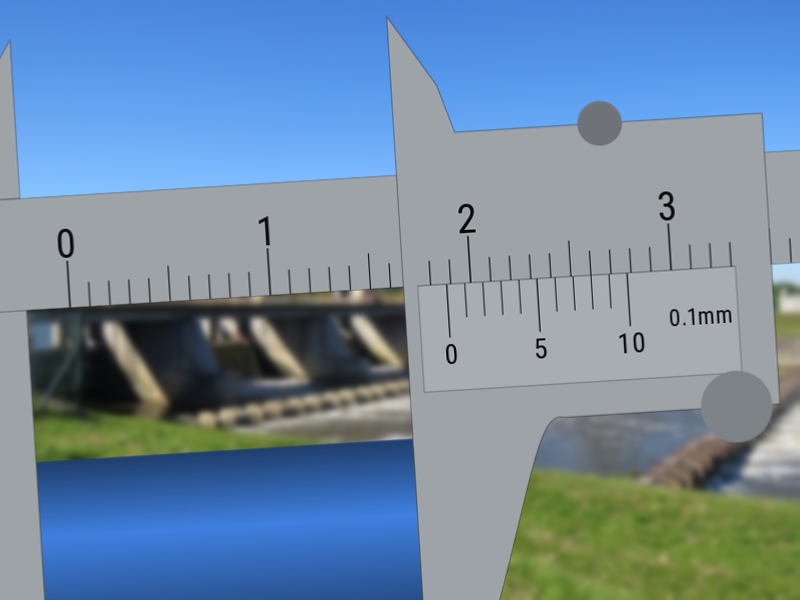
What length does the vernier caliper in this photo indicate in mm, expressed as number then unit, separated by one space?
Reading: 18.8 mm
